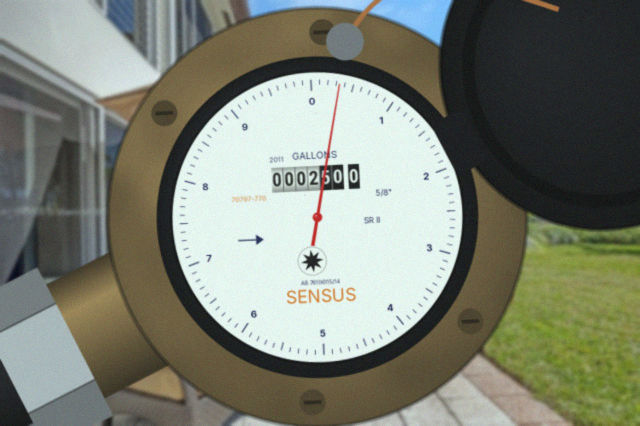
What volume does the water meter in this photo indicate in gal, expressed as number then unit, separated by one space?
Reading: 2500.3 gal
